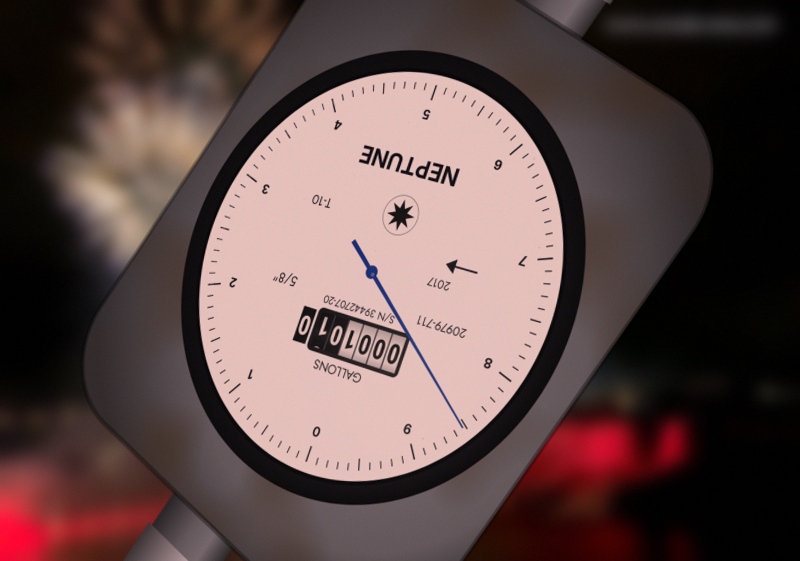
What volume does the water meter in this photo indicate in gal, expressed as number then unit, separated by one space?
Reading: 1008.5 gal
